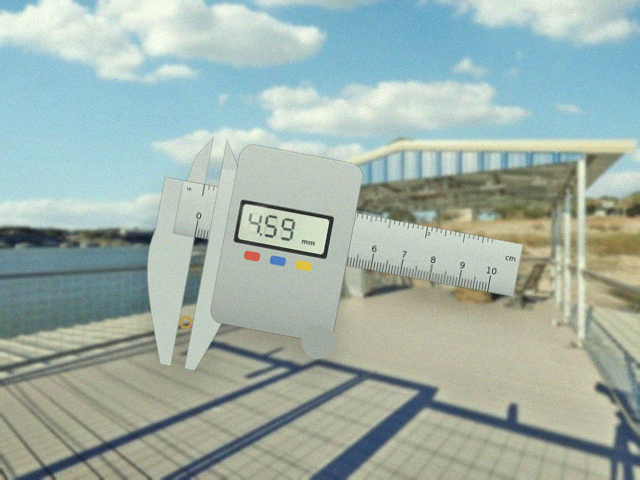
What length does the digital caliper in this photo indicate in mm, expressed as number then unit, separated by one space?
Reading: 4.59 mm
